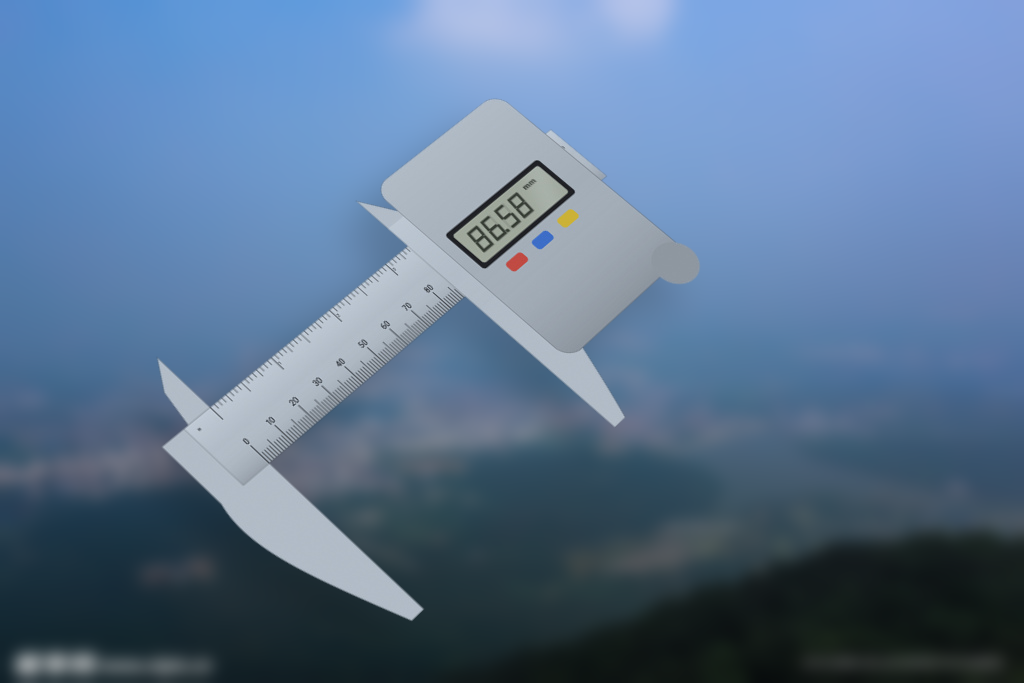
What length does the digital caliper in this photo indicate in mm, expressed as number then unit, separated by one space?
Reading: 86.58 mm
